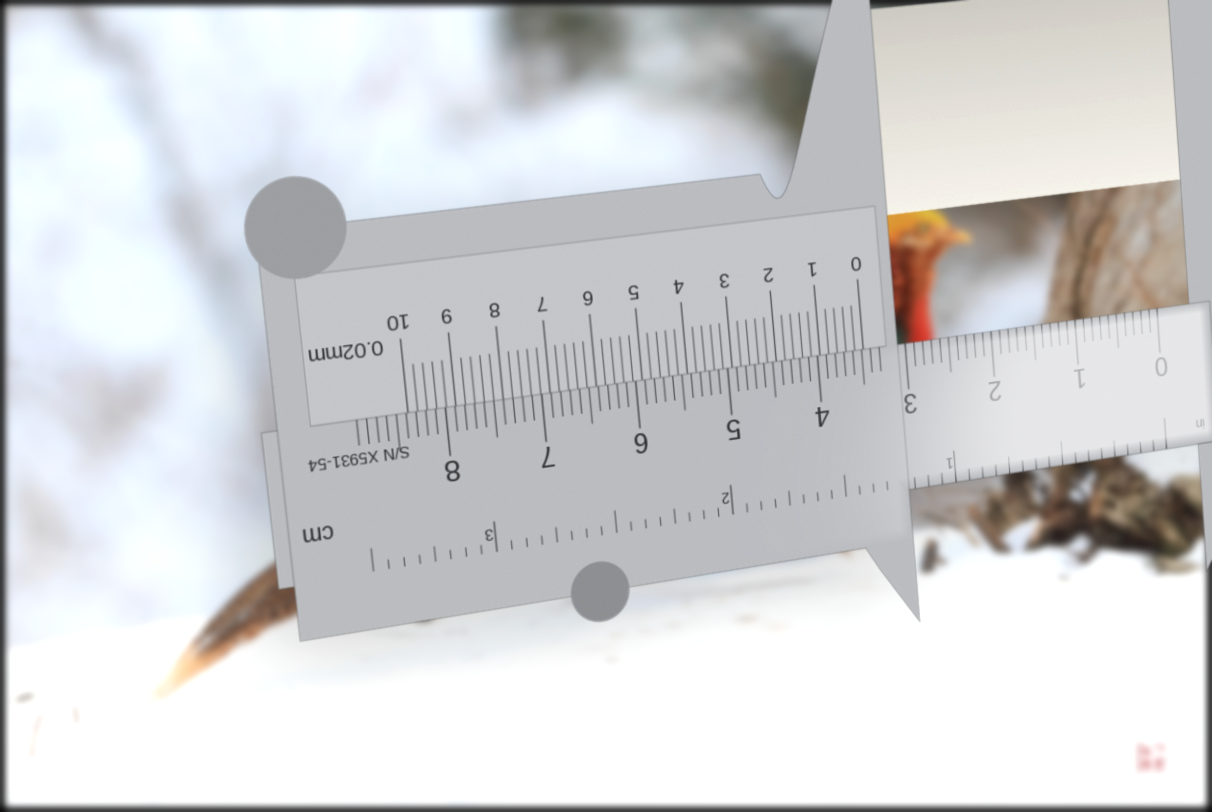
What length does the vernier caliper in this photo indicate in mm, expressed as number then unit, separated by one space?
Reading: 34.8 mm
